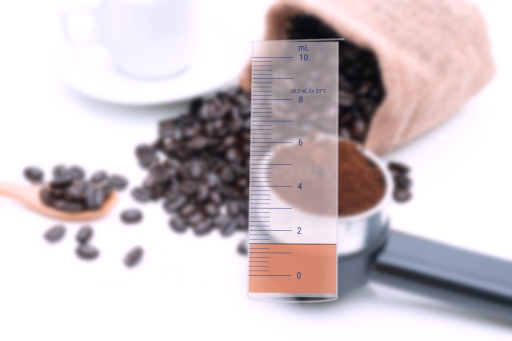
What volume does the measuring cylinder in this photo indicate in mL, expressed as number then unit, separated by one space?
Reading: 1.4 mL
